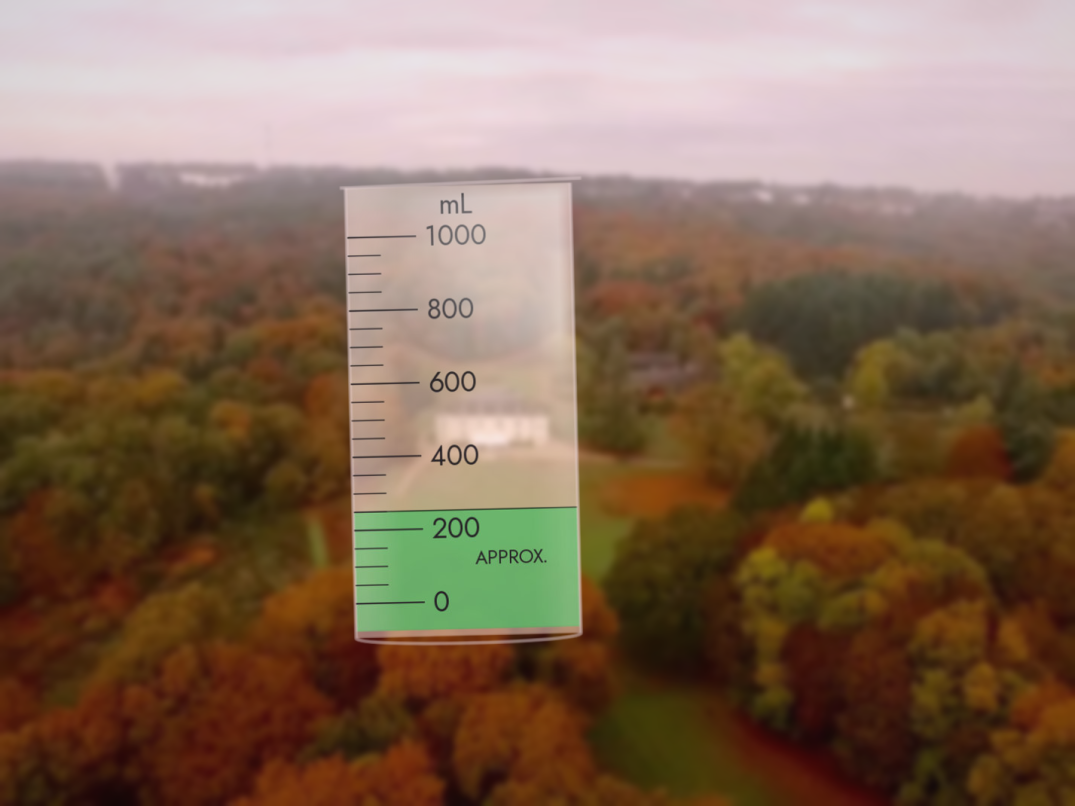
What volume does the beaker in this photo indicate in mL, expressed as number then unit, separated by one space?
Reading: 250 mL
